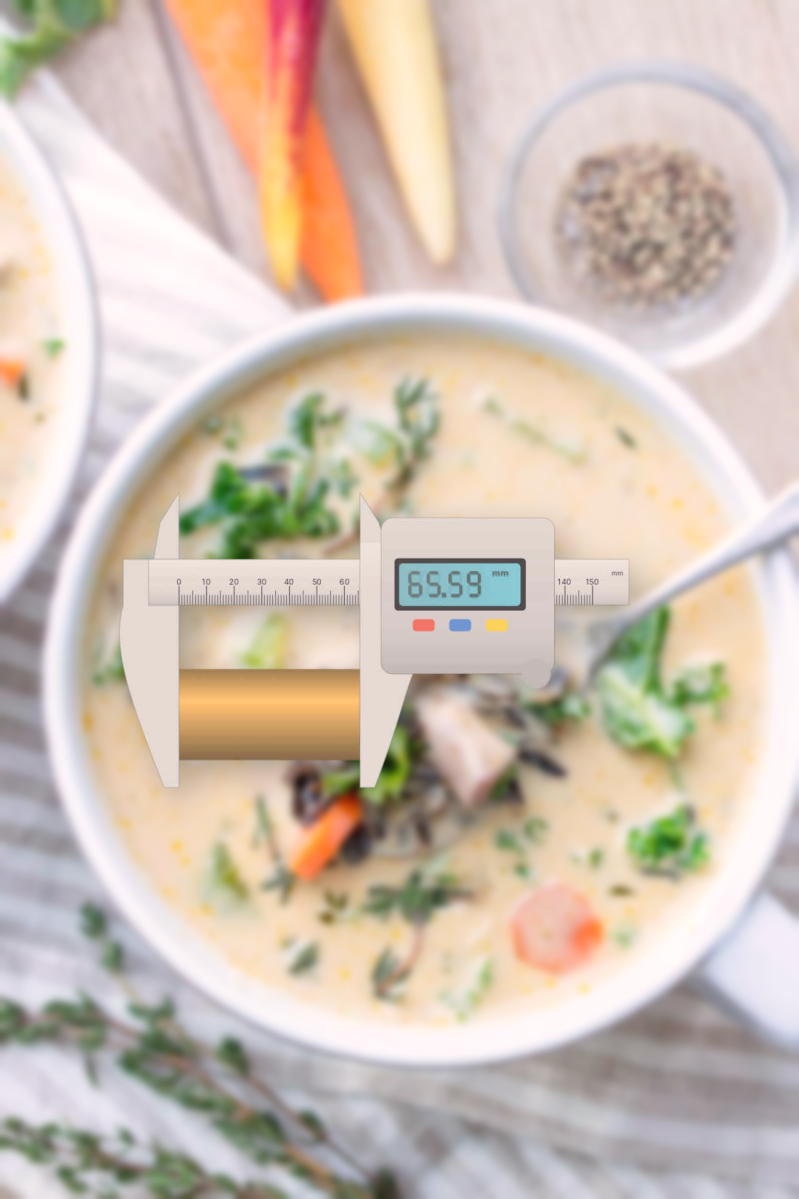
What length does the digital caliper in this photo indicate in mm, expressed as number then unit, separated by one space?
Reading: 65.59 mm
